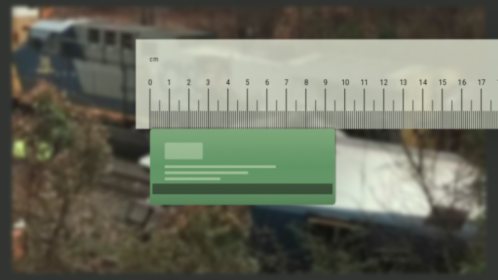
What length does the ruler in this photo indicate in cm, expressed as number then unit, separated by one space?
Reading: 9.5 cm
